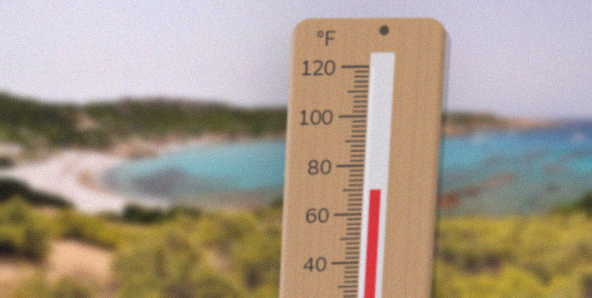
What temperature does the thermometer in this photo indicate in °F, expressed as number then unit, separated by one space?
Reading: 70 °F
